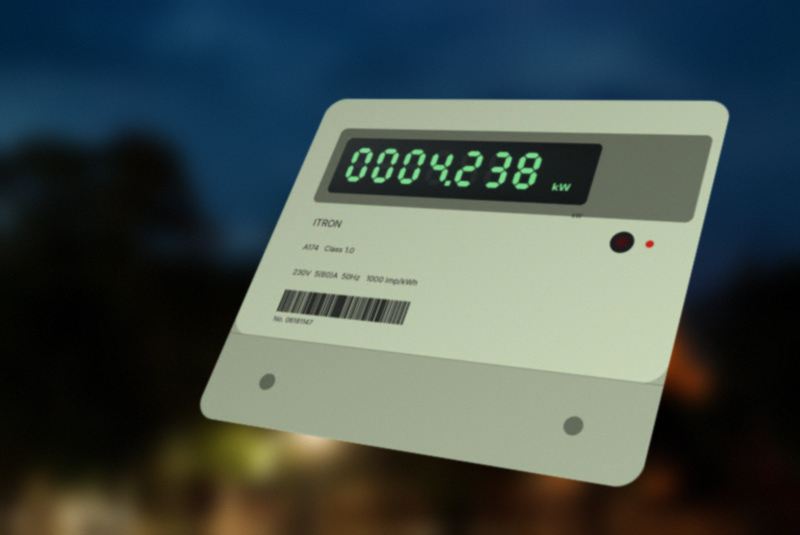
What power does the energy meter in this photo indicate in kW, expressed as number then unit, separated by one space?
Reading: 4.238 kW
